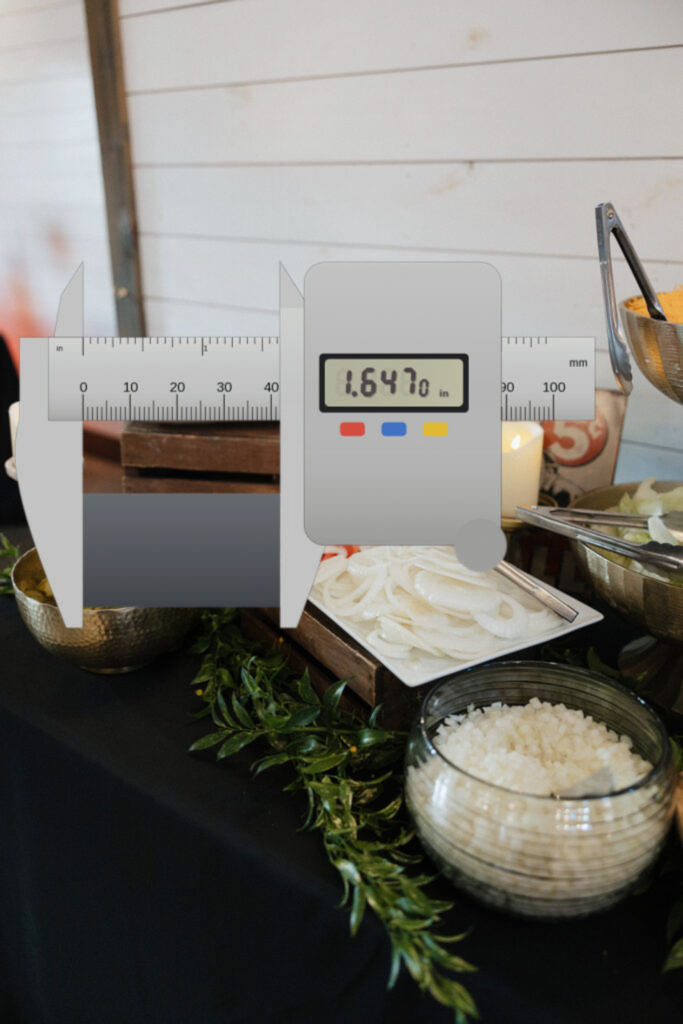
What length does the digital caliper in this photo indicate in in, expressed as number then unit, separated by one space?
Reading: 1.6470 in
